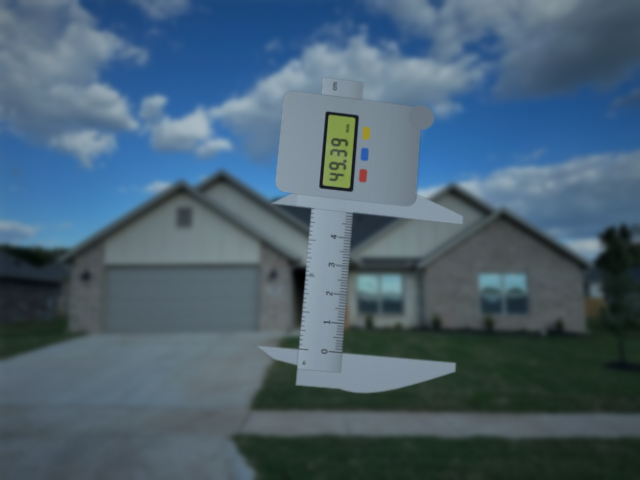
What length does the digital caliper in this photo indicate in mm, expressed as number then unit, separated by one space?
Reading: 49.39 mm
